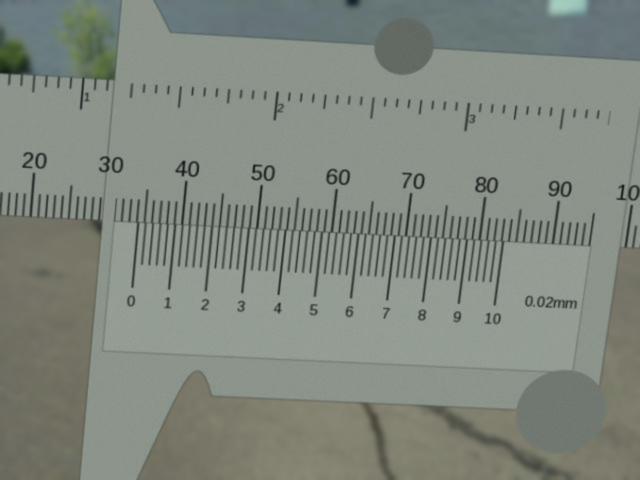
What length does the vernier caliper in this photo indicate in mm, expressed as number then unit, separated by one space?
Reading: 34.2 mm
